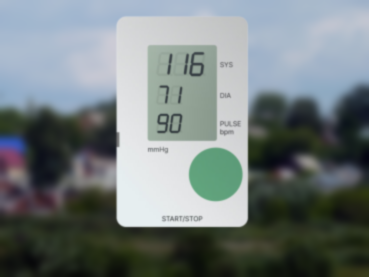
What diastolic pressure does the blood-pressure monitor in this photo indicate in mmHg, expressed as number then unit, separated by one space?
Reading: 71 mmHg
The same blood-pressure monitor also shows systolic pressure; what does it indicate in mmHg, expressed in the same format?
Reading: 116 mmHg
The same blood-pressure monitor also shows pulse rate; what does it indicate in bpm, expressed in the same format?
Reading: 90 bpm
